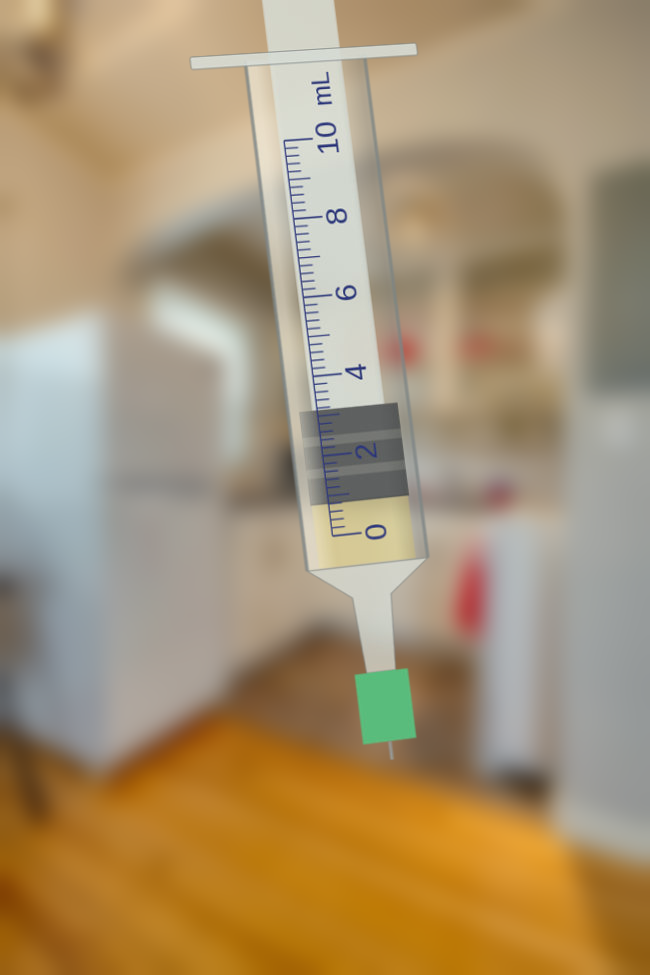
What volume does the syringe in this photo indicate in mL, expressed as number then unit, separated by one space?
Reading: 0.8 mL
